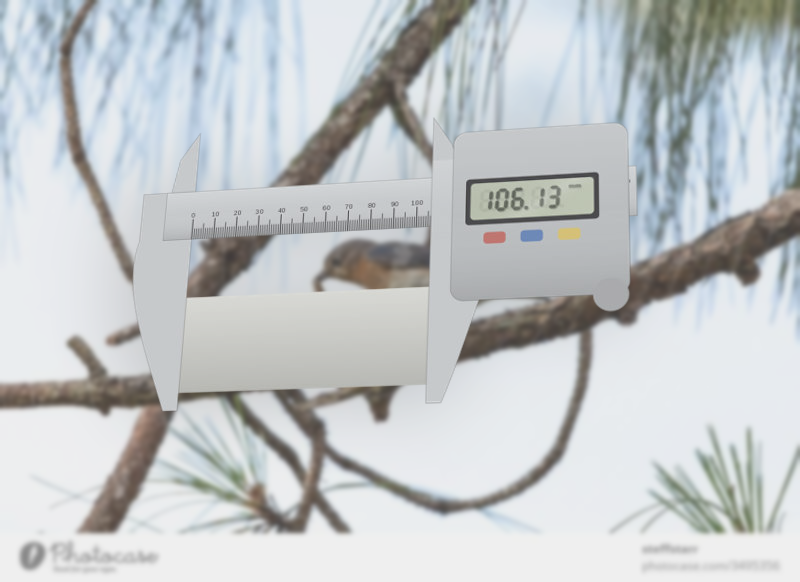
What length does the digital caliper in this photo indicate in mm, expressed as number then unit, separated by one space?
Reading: 106.13 mm
